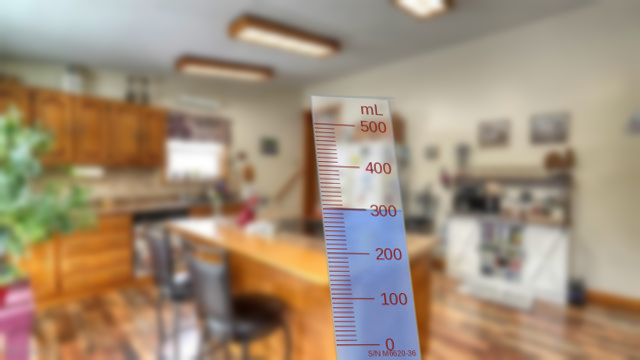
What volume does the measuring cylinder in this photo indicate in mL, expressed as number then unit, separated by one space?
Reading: 300 mL
